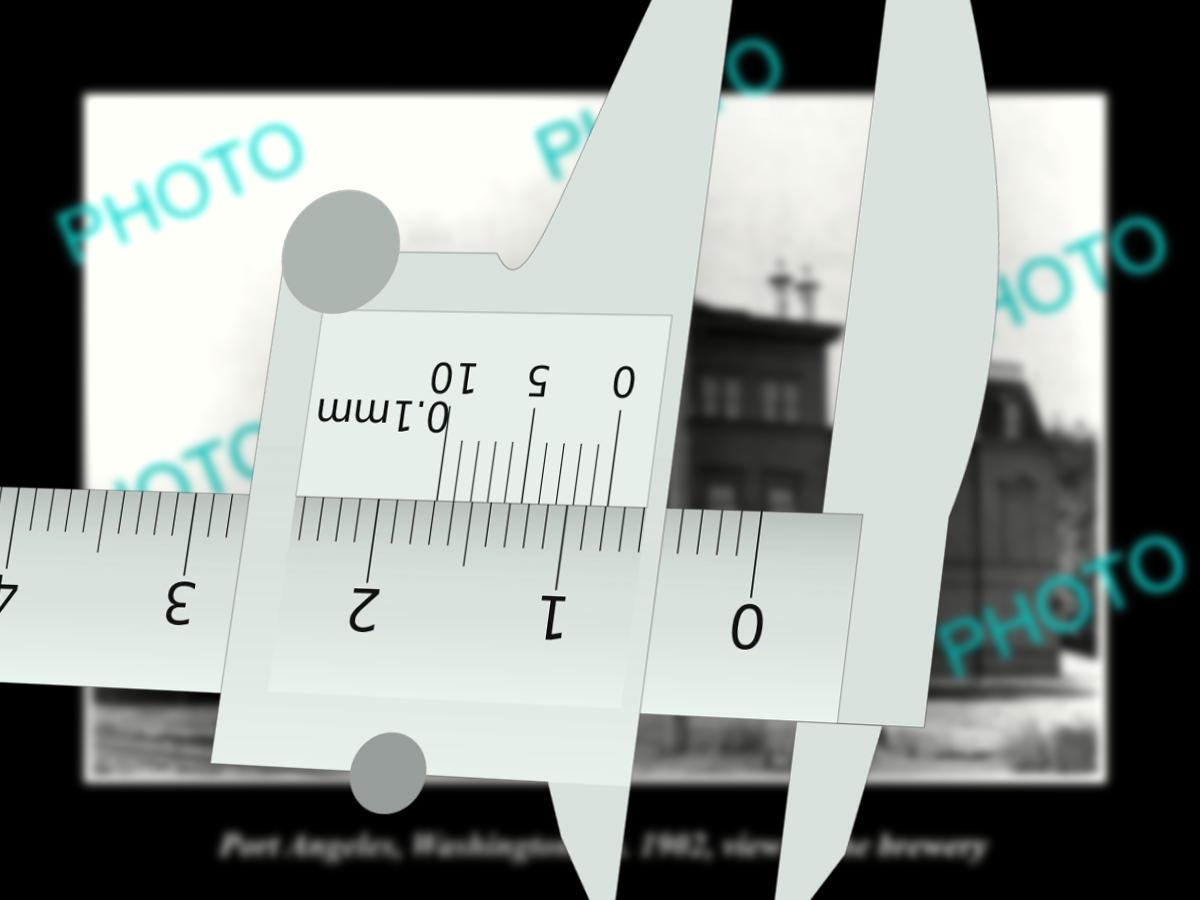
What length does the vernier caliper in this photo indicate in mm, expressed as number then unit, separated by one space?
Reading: 7.9 mm
